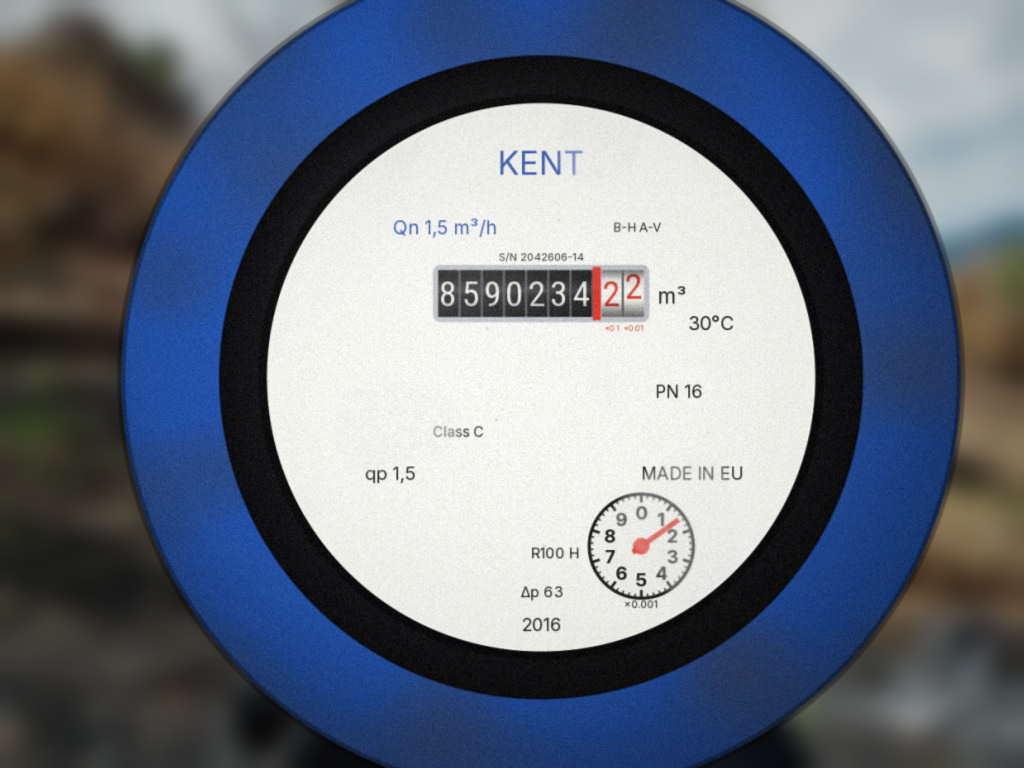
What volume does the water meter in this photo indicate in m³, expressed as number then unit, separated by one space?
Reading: 8590234.221 m³
